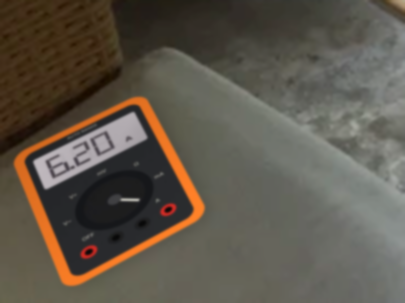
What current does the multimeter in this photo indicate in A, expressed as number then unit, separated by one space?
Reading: 6.20 A
